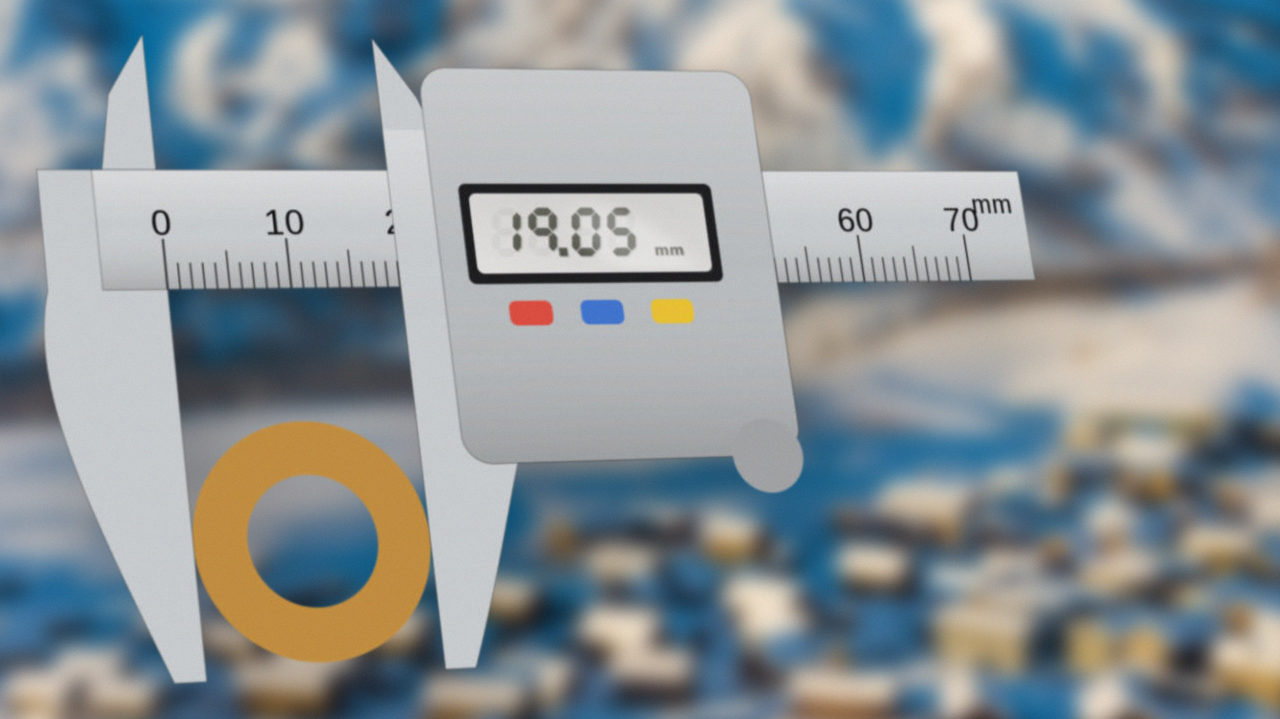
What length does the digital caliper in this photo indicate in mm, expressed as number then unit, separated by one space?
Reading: 19.05 mm
